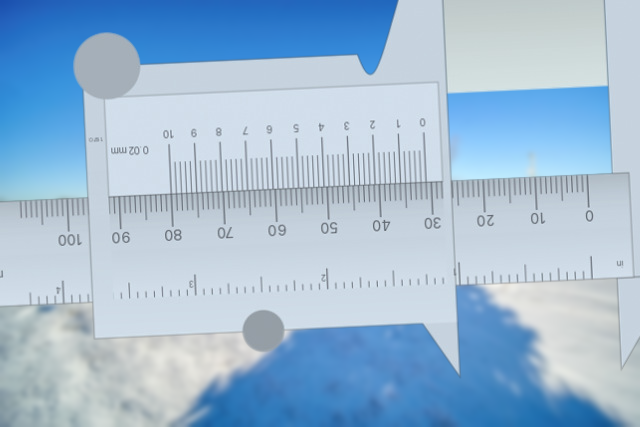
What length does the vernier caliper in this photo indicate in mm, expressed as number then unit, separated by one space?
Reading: 31.0 mm
